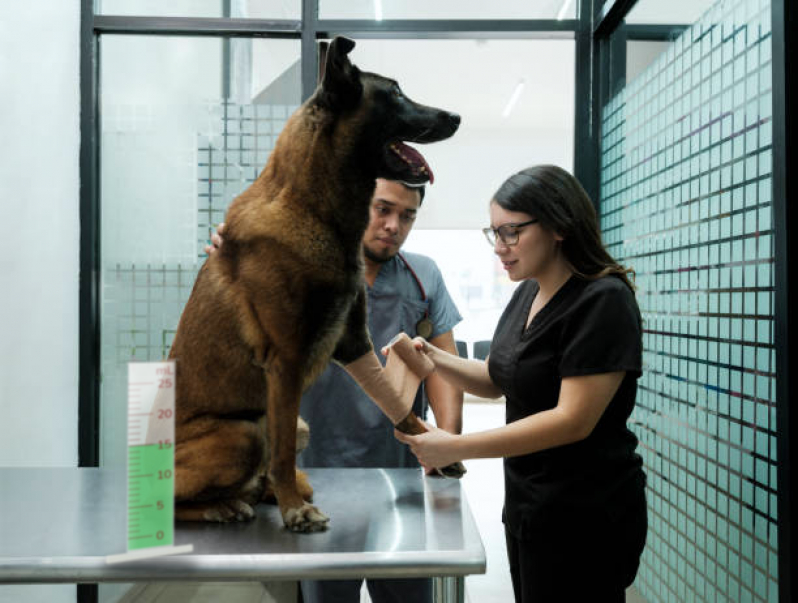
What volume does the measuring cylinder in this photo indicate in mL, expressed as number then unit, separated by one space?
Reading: 15 mL
